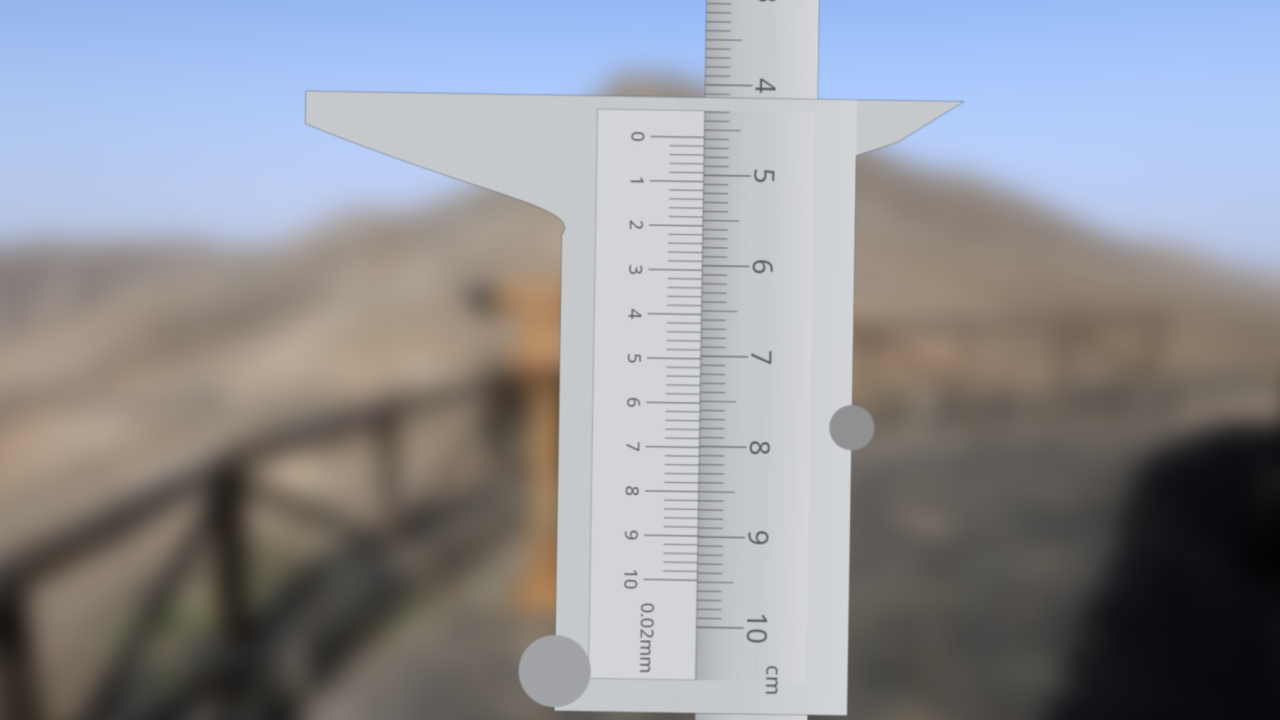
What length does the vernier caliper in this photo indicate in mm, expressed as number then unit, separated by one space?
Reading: 45.8 mm
